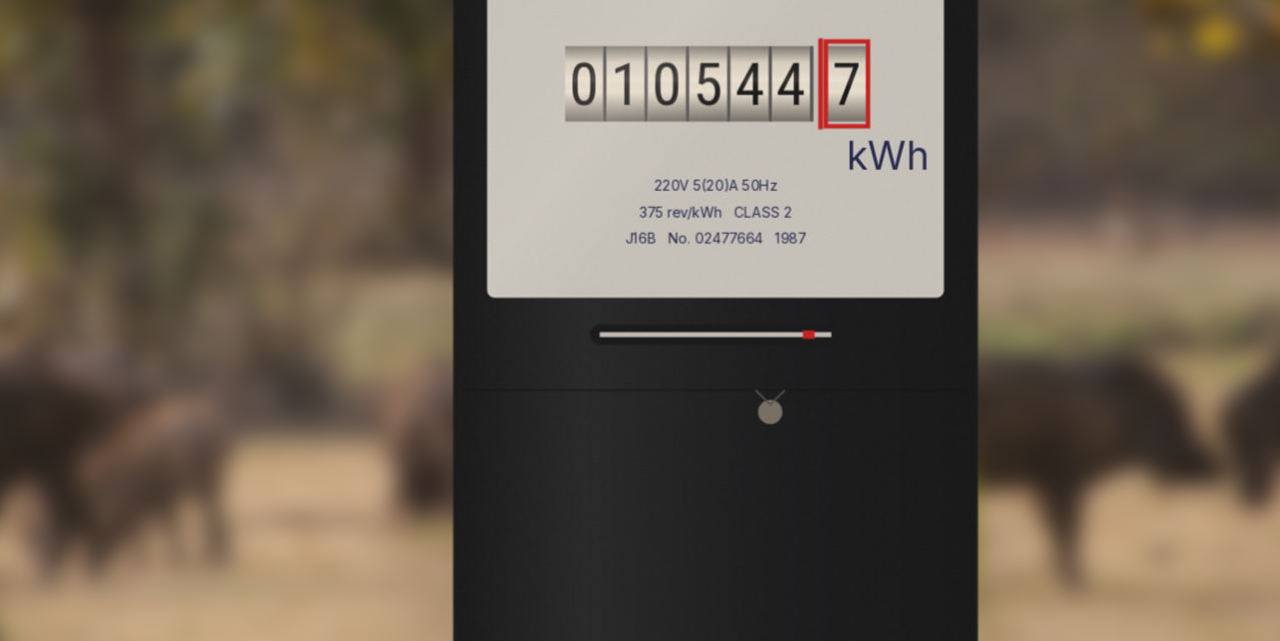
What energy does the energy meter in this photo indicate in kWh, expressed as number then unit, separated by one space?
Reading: 10544.7 kWh
